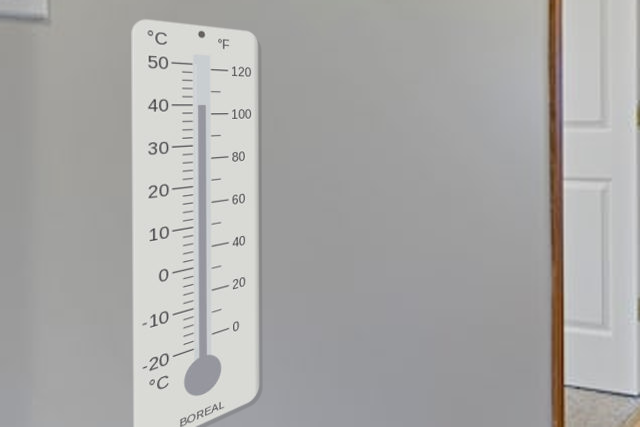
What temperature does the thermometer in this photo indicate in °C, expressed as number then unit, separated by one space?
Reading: 40 °C
